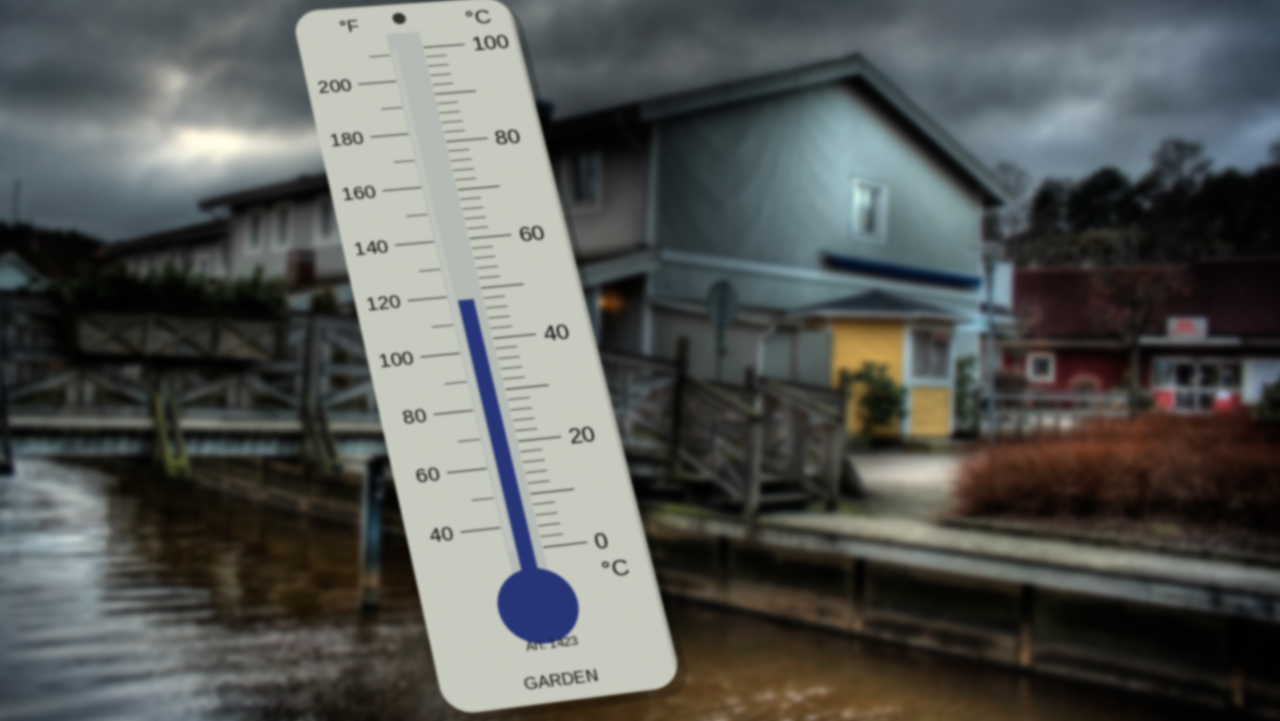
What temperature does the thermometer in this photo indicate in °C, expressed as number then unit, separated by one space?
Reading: 48 °C
